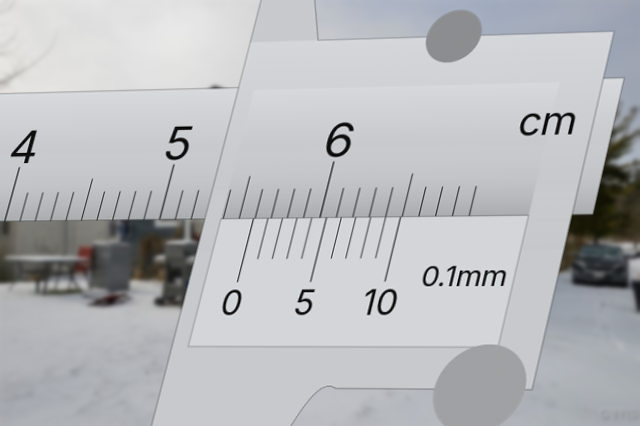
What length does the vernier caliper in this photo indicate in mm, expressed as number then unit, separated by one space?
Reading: 55.9 mm
